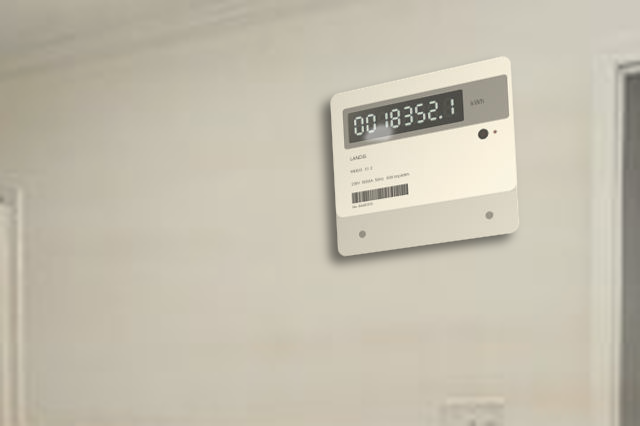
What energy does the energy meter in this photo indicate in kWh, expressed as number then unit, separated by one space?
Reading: 18352.1 kWh
